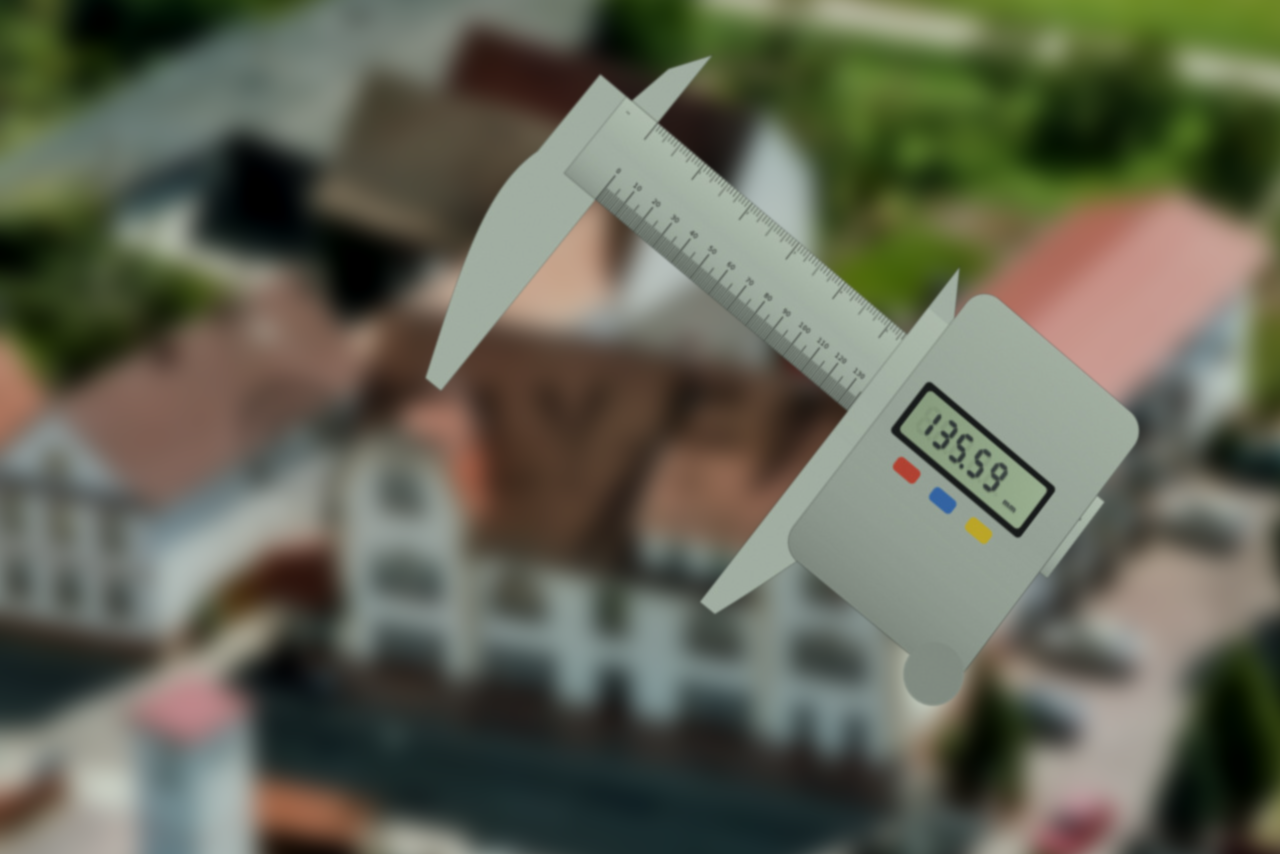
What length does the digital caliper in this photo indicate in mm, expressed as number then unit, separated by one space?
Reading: 135.59 mm
